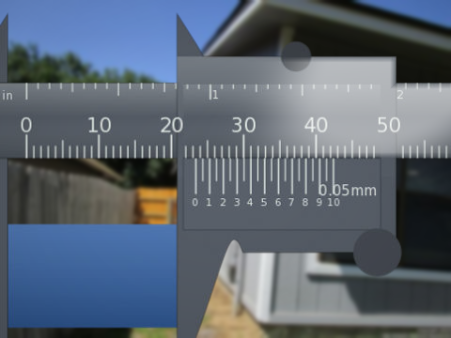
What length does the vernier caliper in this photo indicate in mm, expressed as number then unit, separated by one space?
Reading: 23.4 mm
